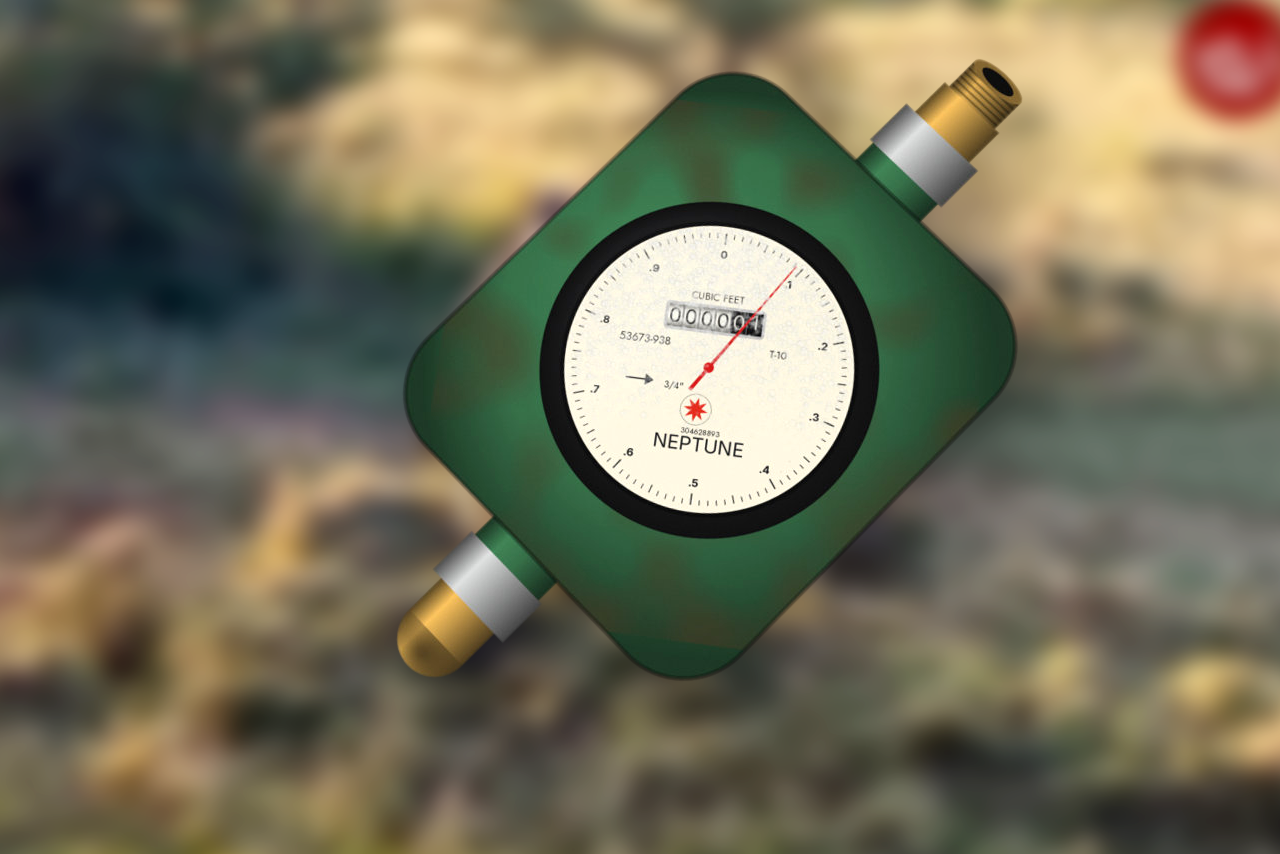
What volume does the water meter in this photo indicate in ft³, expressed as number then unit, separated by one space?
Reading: 1.09 ft³
